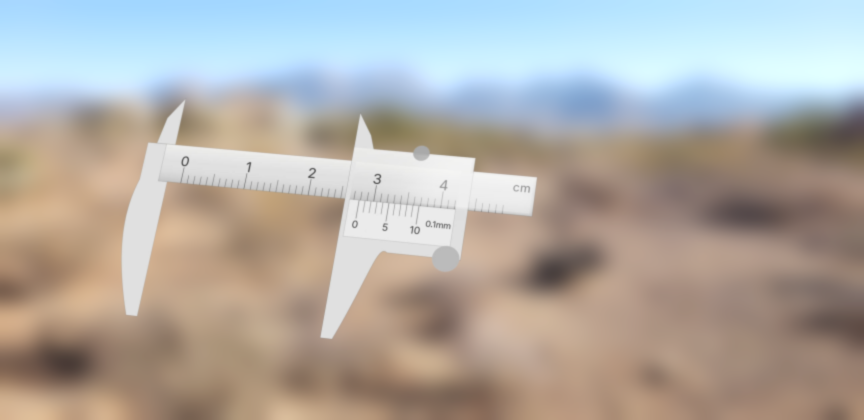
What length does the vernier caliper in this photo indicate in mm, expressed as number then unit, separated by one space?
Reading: 27.8 mm
